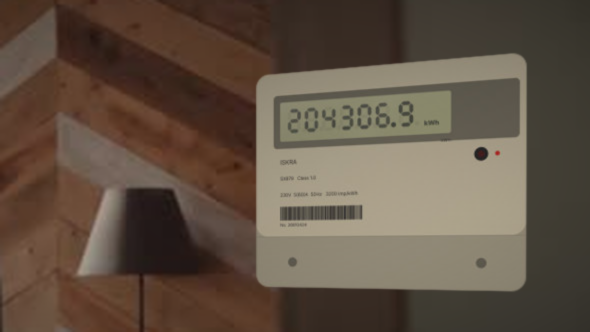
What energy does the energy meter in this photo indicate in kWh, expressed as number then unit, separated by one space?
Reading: 204306.9 kWh
